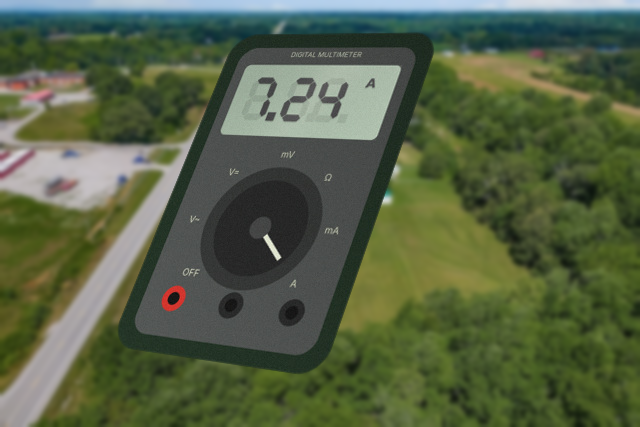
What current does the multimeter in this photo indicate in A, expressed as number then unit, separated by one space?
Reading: 7.24 A
